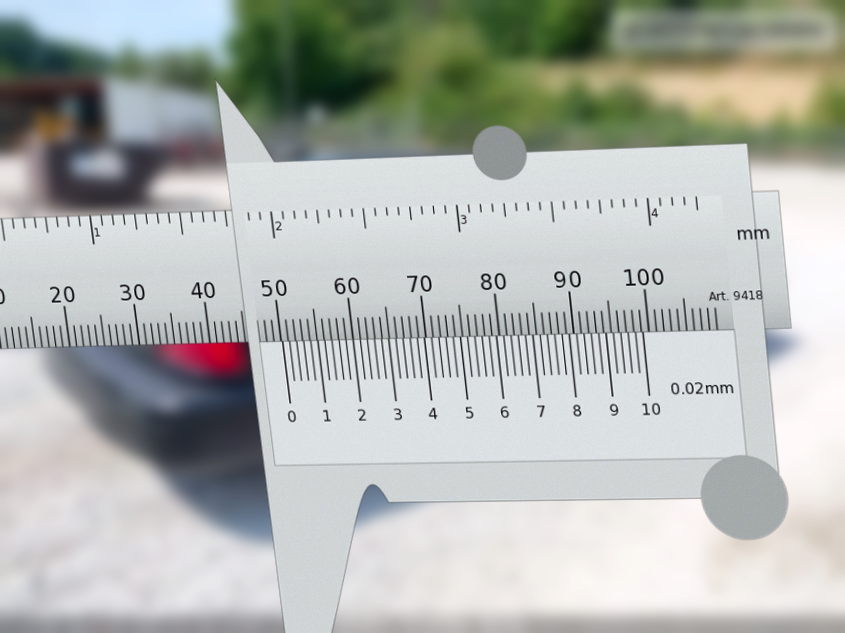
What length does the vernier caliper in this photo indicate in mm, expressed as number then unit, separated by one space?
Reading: 50.2 mm
